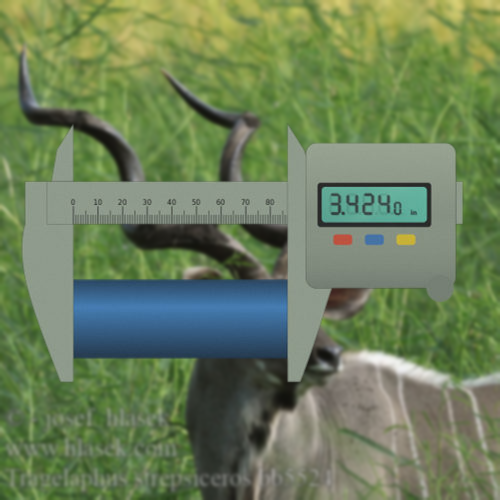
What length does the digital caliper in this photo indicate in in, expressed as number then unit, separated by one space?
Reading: 3.4240 in
